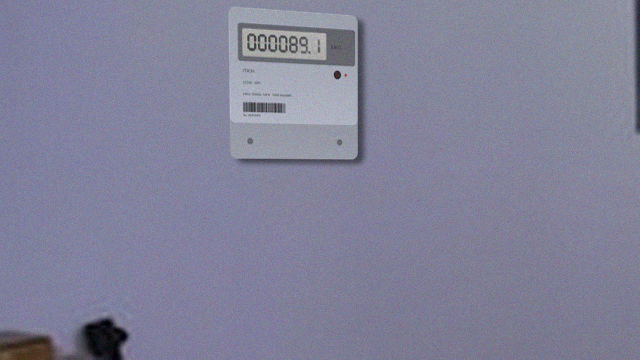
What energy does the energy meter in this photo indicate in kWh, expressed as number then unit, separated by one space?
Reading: 89.1 kWh
